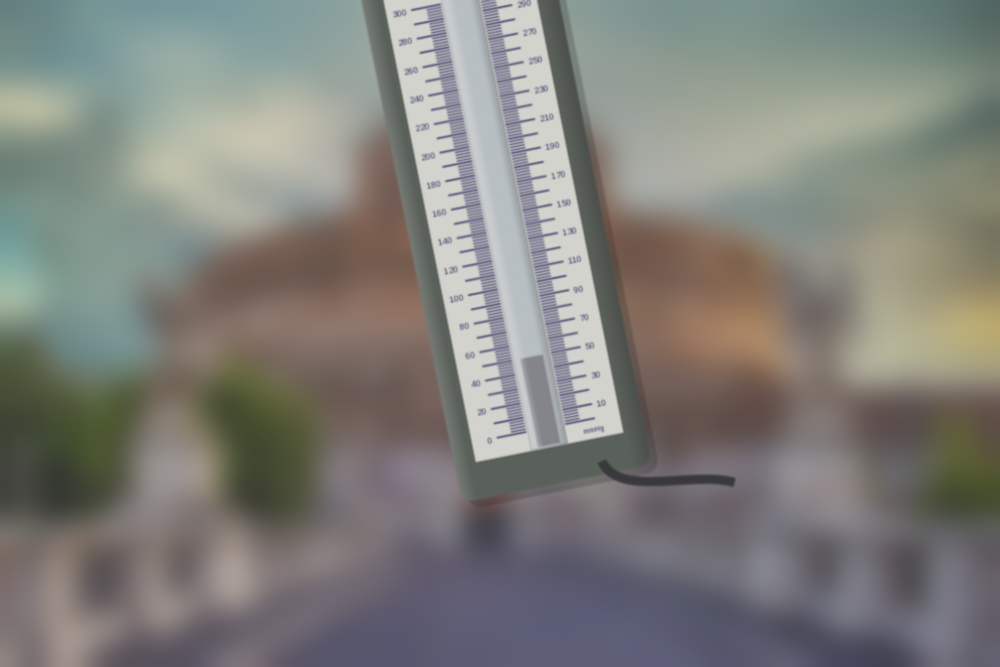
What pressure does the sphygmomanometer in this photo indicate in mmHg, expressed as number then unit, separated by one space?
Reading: 50 mmHg
